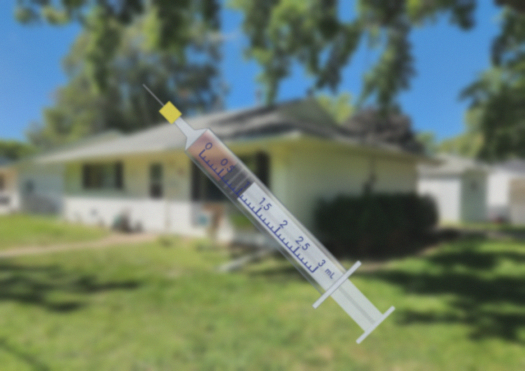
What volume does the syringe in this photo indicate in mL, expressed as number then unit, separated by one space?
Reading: 0.6 mL
